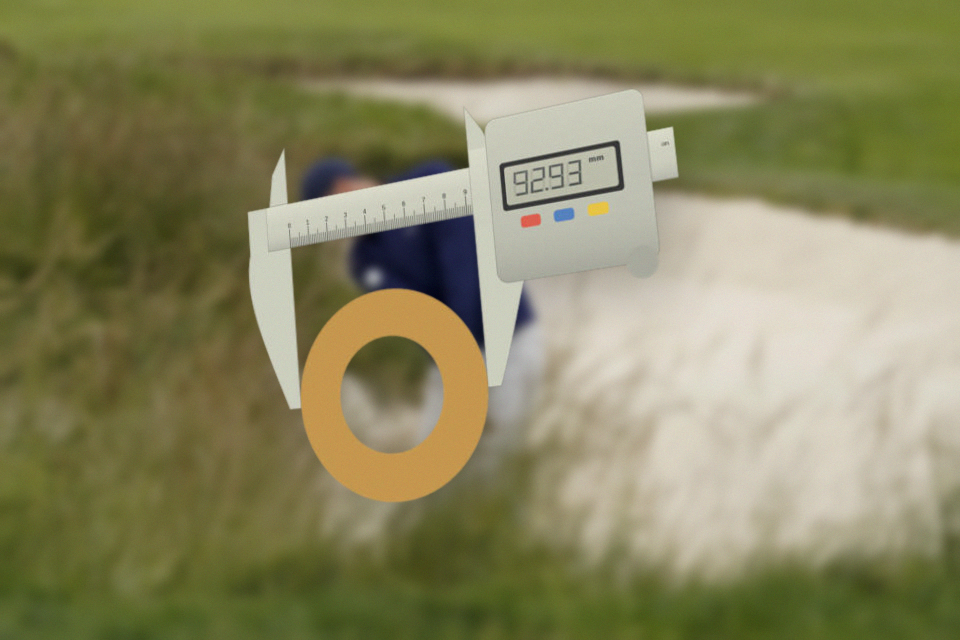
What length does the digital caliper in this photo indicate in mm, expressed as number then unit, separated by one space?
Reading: 92.93 mm
